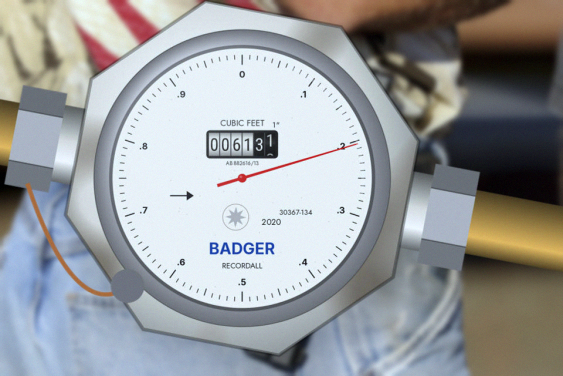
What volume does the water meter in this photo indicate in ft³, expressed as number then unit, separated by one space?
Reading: 6131.20 ft³
